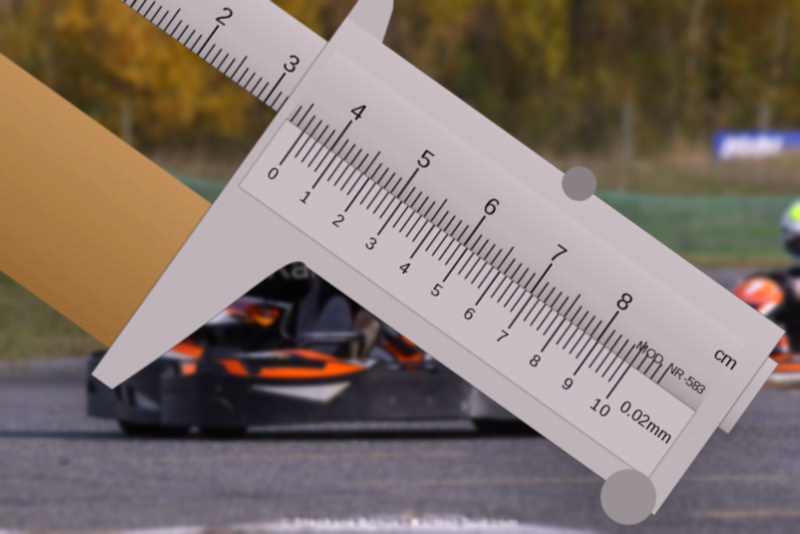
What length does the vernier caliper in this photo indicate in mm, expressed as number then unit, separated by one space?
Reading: 36.0 mm
